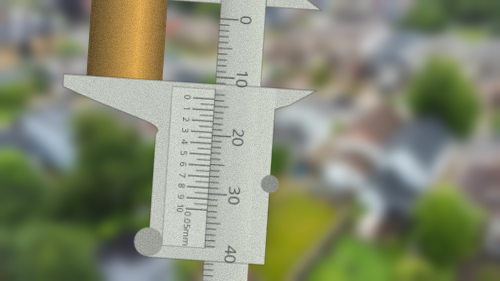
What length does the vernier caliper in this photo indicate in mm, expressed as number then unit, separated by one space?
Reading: 13.8 mm
